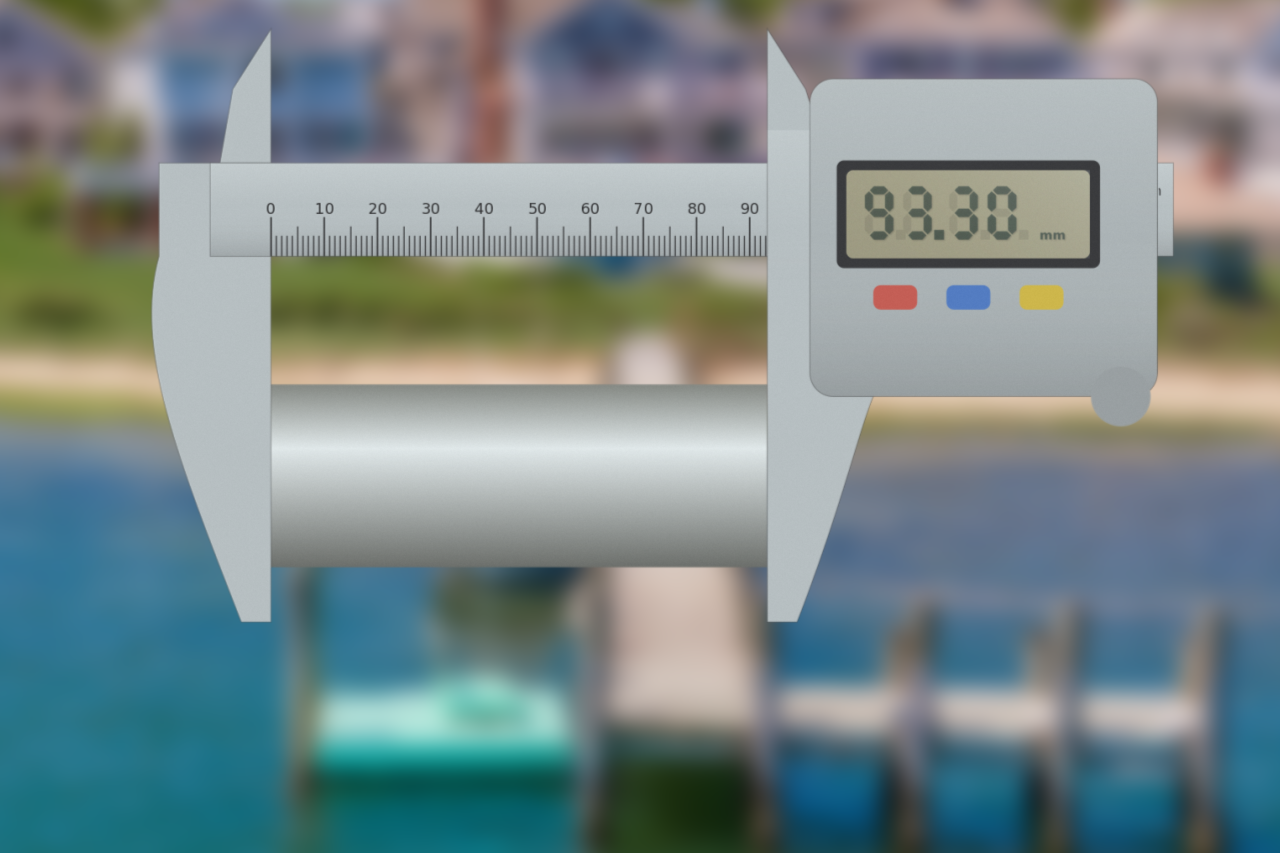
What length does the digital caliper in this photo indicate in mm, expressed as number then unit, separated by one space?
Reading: 93.30 mm
